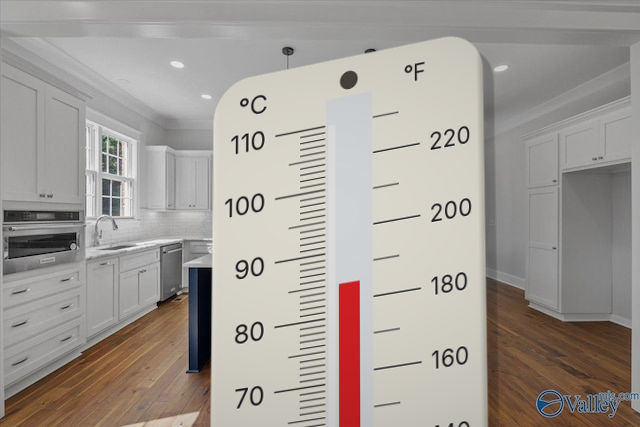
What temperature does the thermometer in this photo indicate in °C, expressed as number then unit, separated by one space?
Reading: 85 °C
